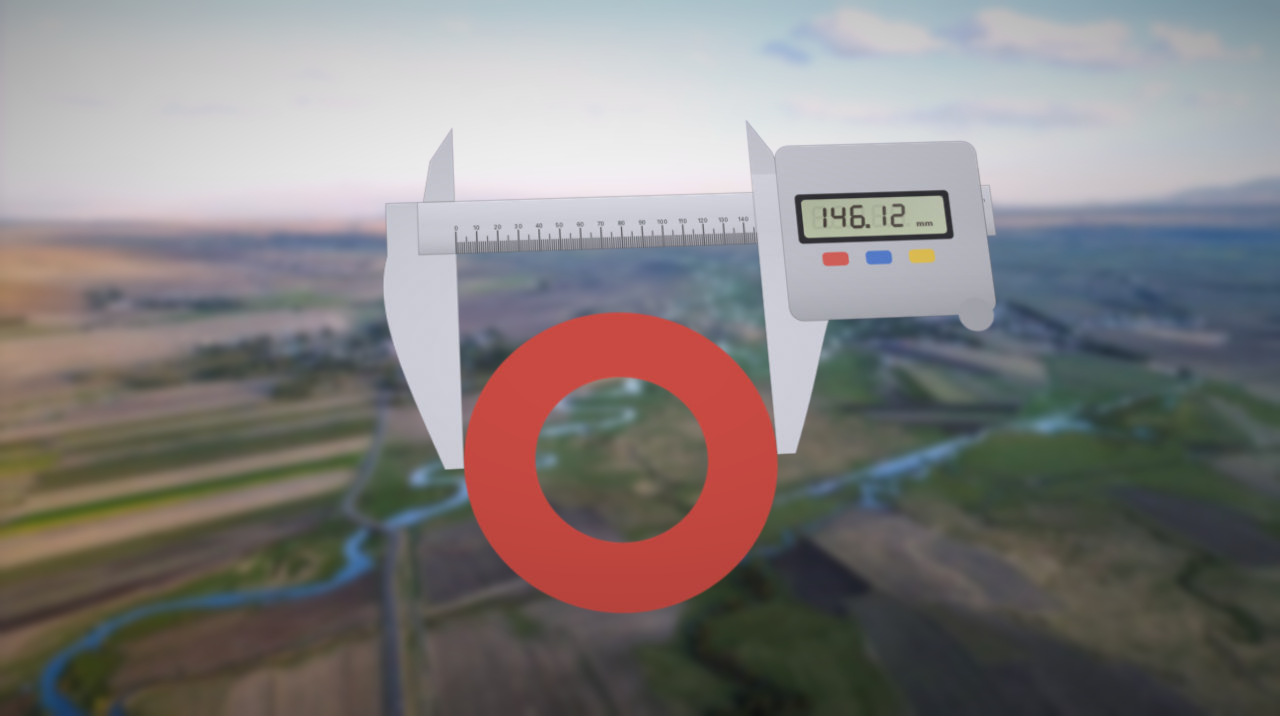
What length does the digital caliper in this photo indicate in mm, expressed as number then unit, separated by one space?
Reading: 146.12 mm
